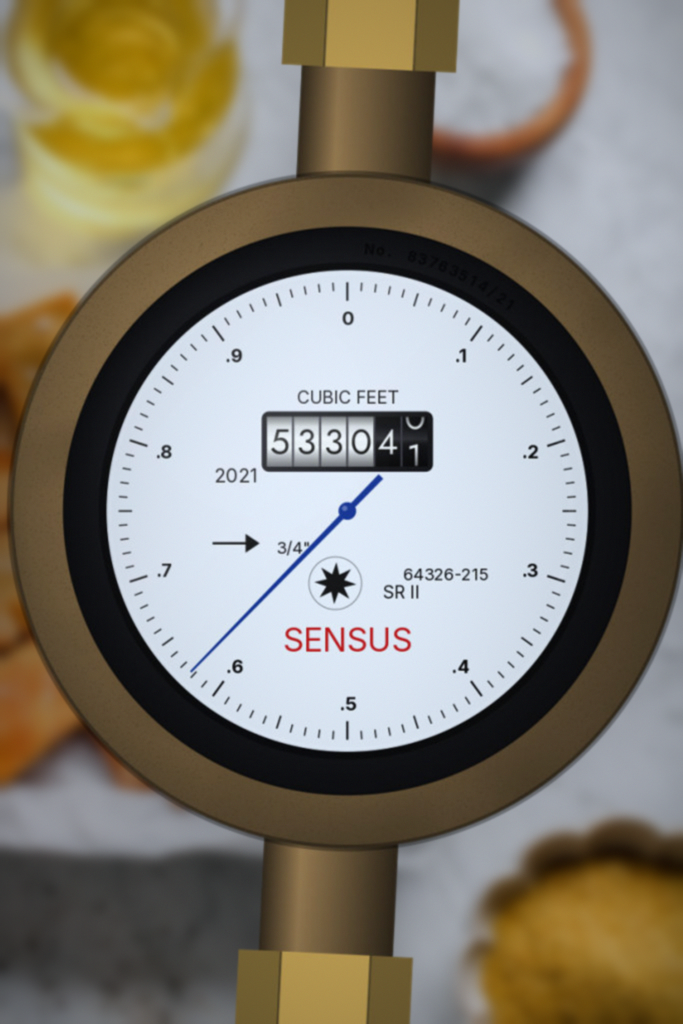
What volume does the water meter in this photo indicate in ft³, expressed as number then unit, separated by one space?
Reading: 533040.62 ft³
